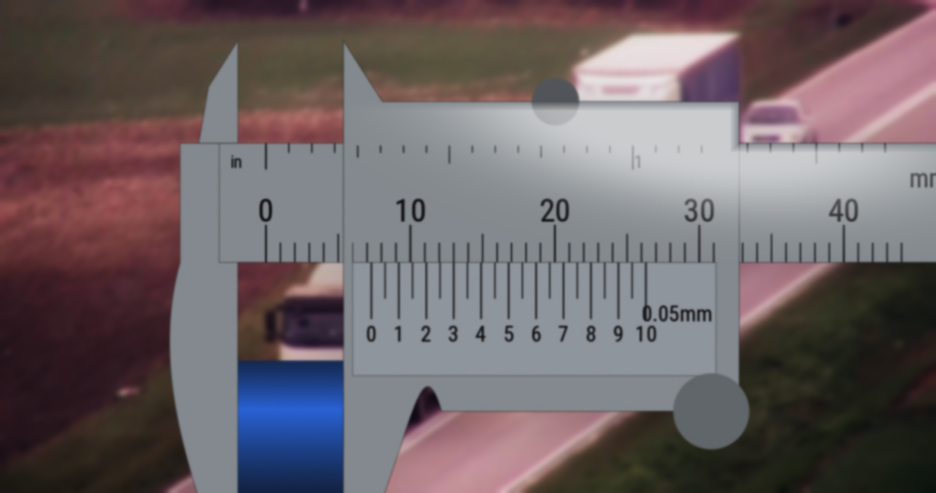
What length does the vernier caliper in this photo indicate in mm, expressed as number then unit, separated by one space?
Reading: 7.3 mm
